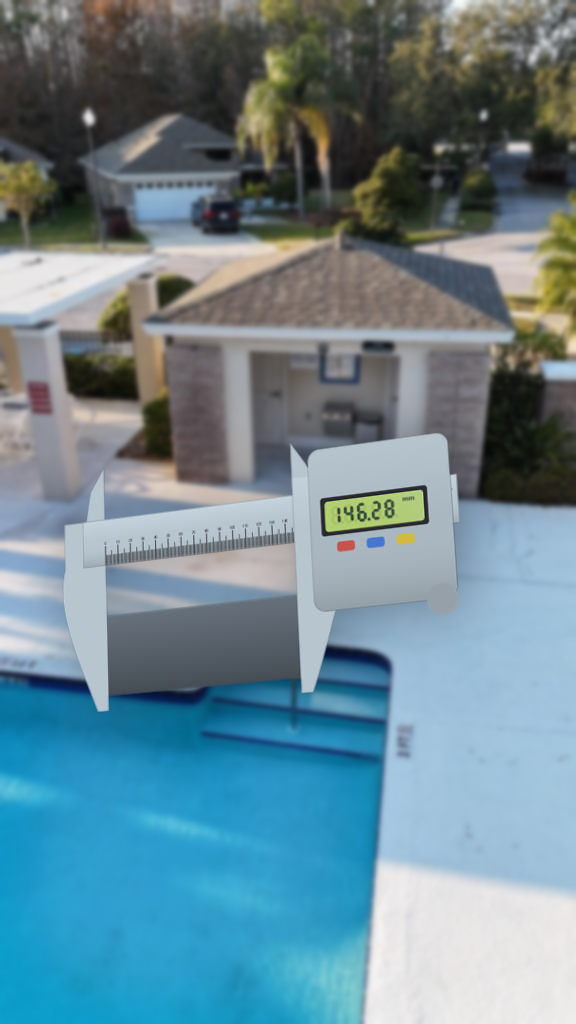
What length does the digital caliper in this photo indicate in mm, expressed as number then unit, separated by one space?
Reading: 146.28 mm
